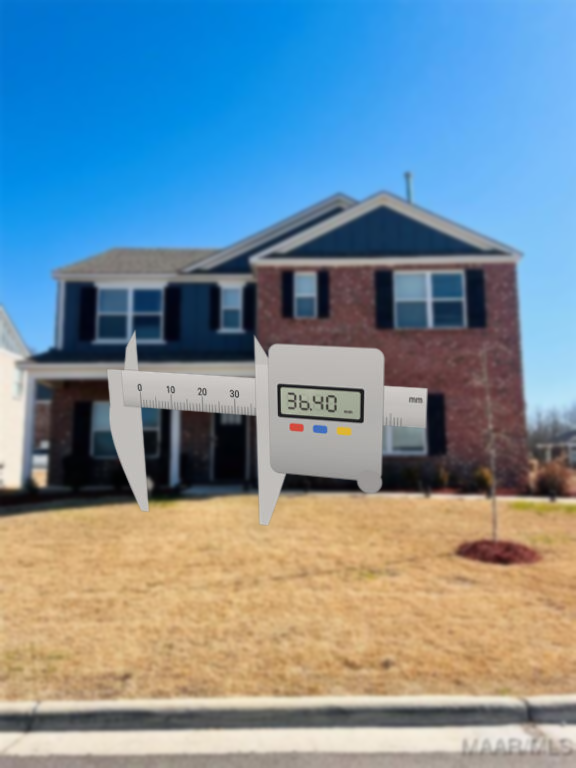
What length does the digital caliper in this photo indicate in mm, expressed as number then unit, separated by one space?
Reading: 36.40 mm
